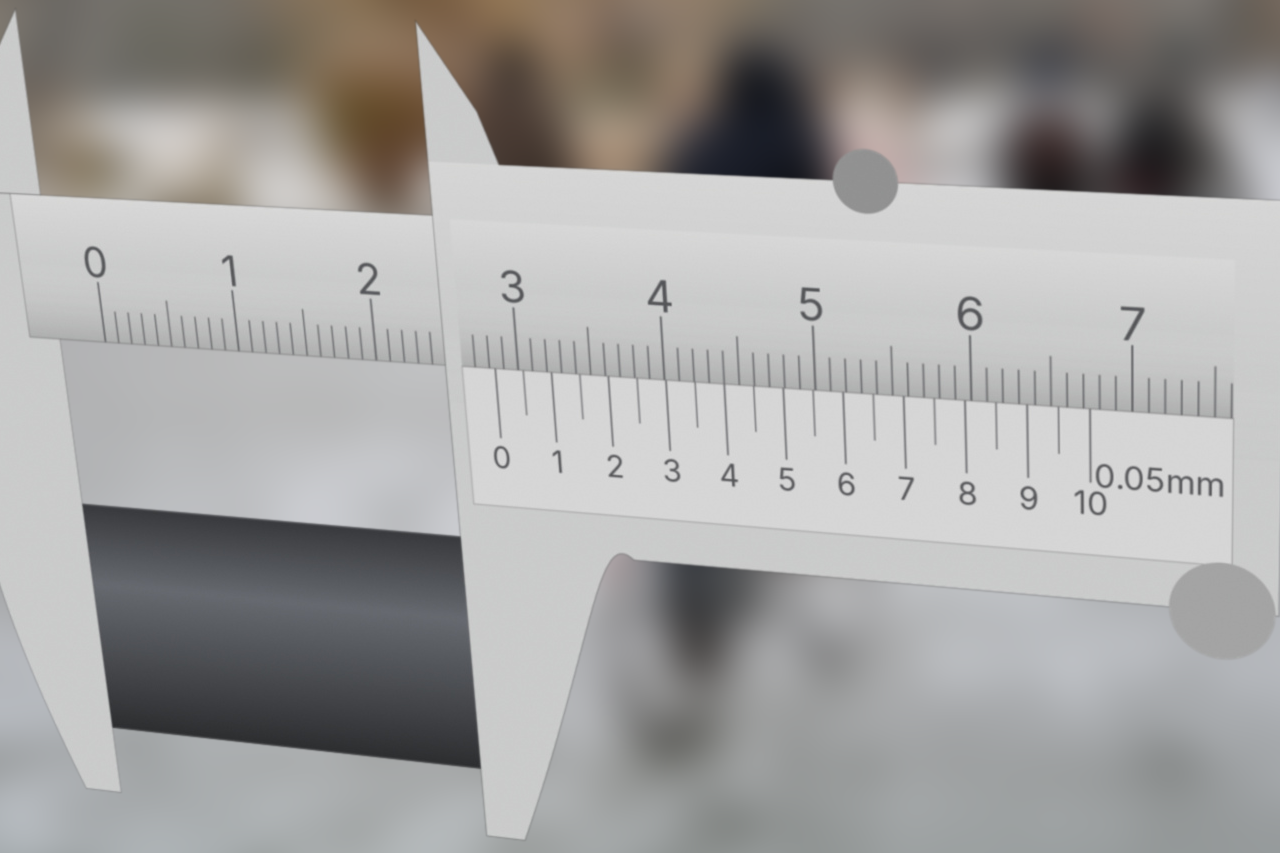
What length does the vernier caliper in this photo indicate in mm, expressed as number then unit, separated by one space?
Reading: 28.4 mm
